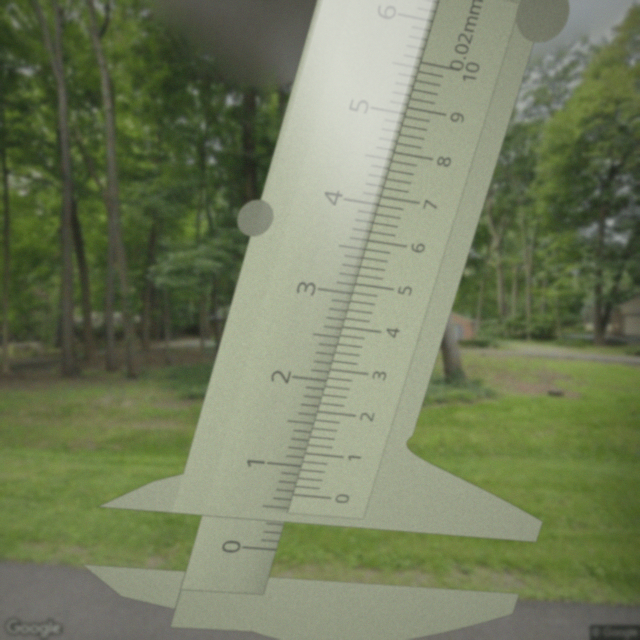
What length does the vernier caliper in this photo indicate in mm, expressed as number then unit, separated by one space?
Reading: 6.6 mm
